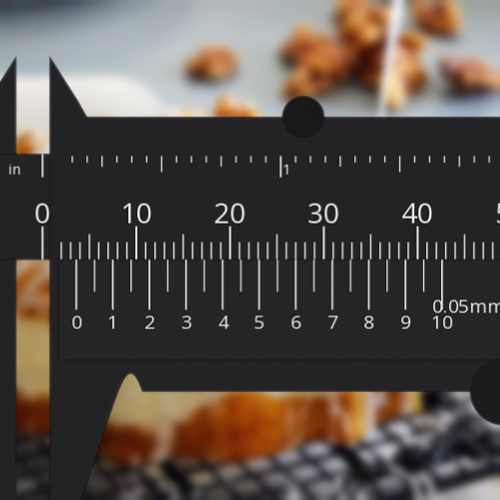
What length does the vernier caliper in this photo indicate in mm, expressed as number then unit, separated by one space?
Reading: 3.6 mm
